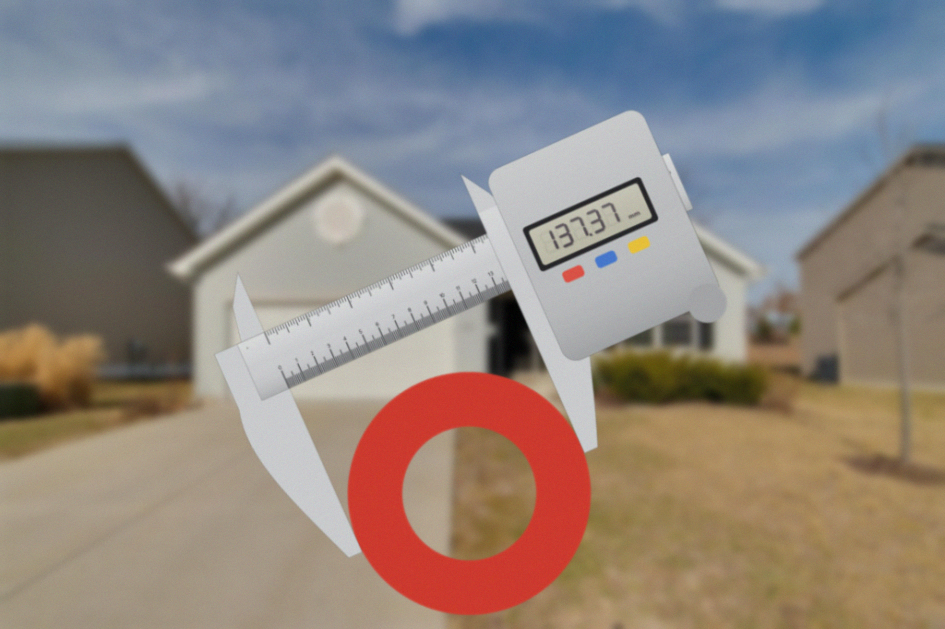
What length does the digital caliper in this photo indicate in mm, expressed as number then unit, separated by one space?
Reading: 137.37 mm
